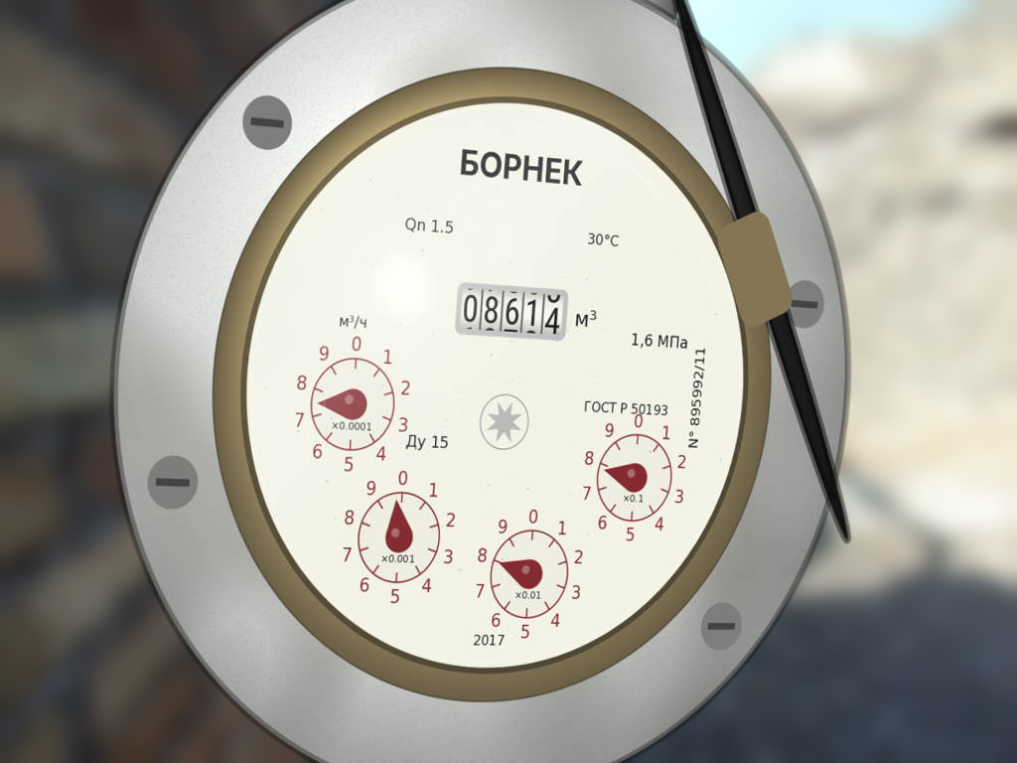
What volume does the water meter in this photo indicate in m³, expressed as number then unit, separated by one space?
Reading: 8613.7797 m³
